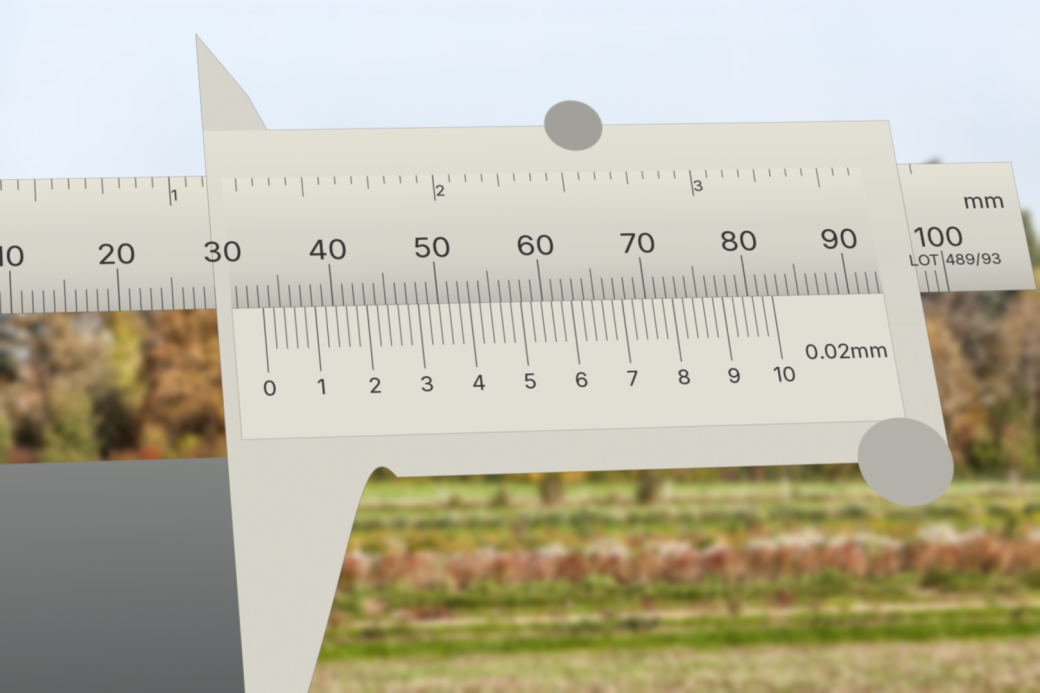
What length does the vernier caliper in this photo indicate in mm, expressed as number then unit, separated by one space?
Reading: 33.4 mm
